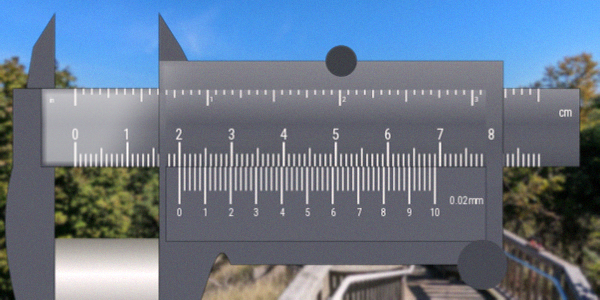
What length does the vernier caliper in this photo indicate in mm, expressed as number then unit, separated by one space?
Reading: 20.0 mm
